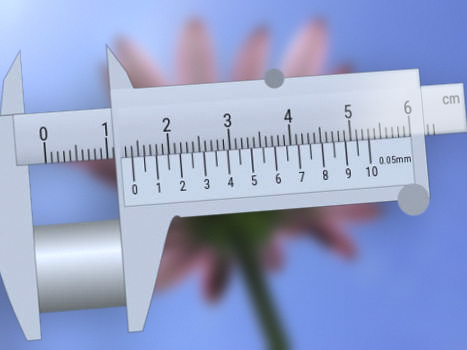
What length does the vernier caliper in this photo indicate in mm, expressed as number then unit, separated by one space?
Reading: 14.0 mm
